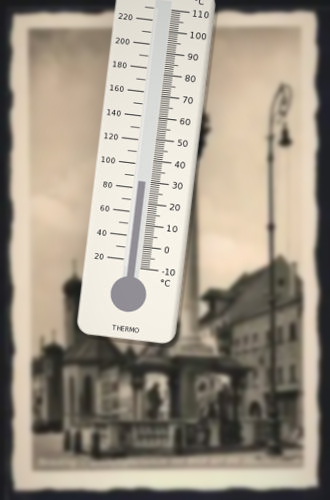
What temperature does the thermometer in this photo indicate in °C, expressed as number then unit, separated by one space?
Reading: 30 °C
